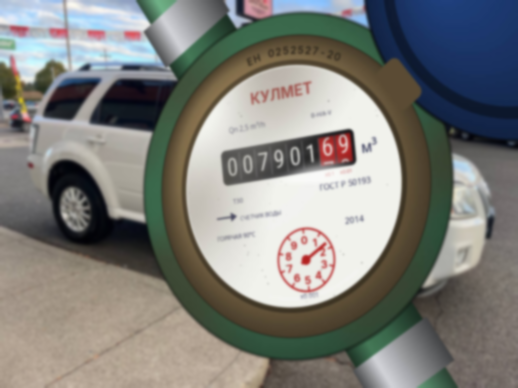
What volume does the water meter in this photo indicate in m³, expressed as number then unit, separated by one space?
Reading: 7901.691 m³
